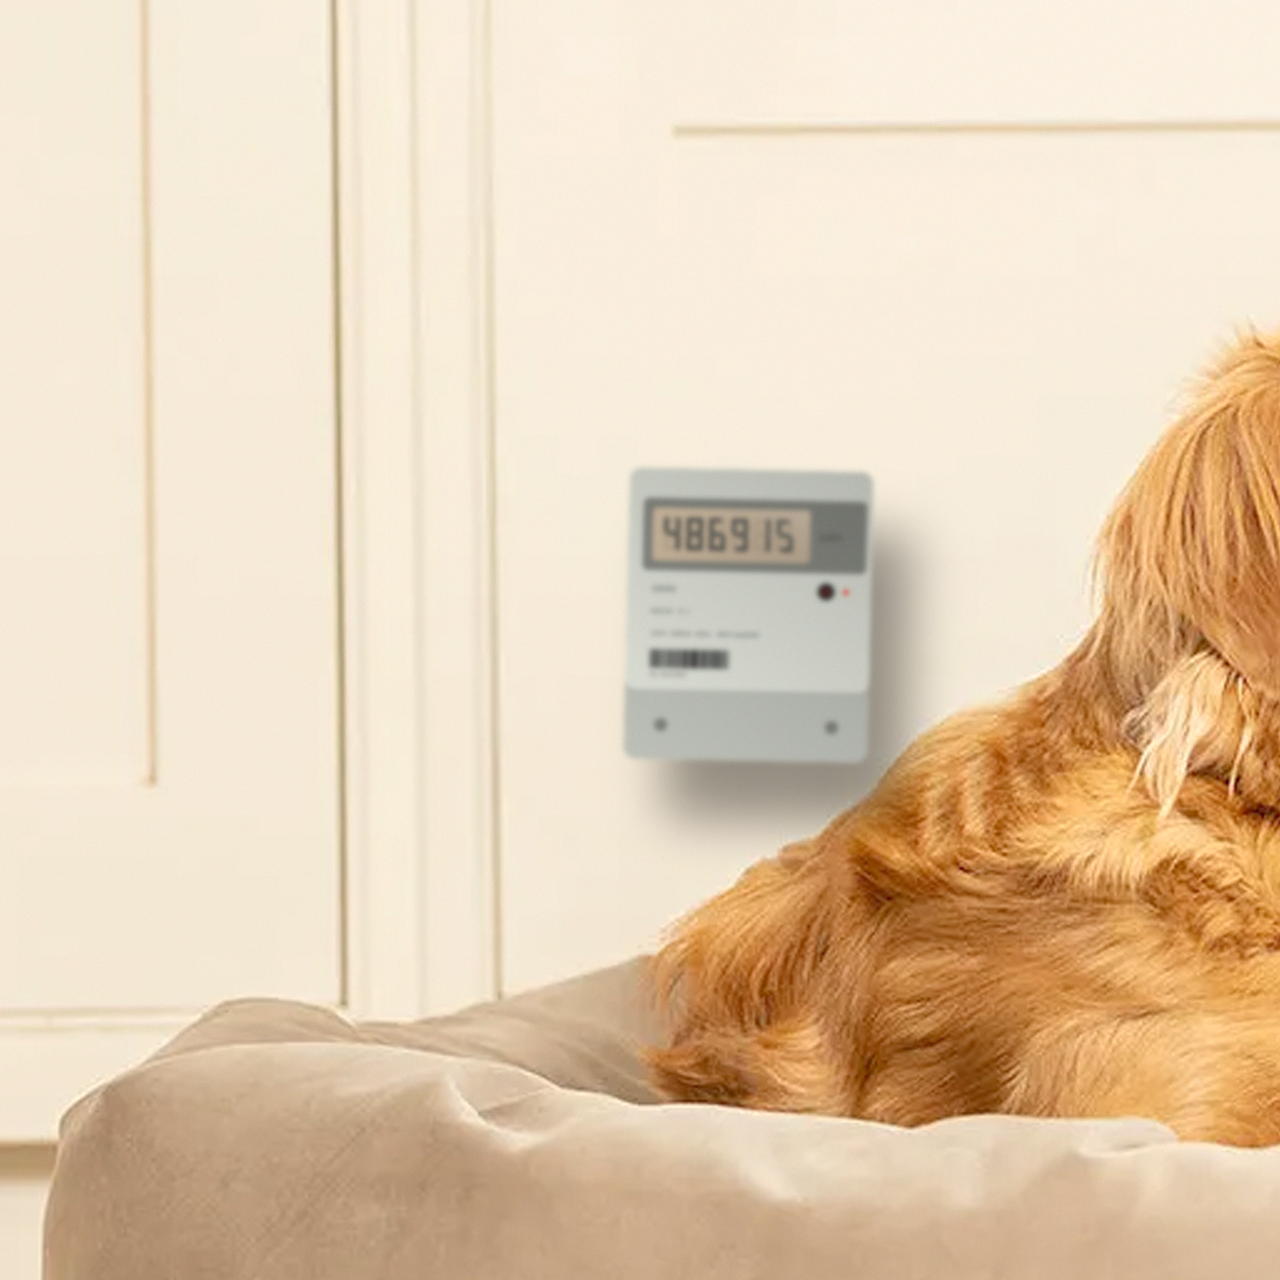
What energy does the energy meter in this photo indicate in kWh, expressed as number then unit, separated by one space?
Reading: 486915 kWh
